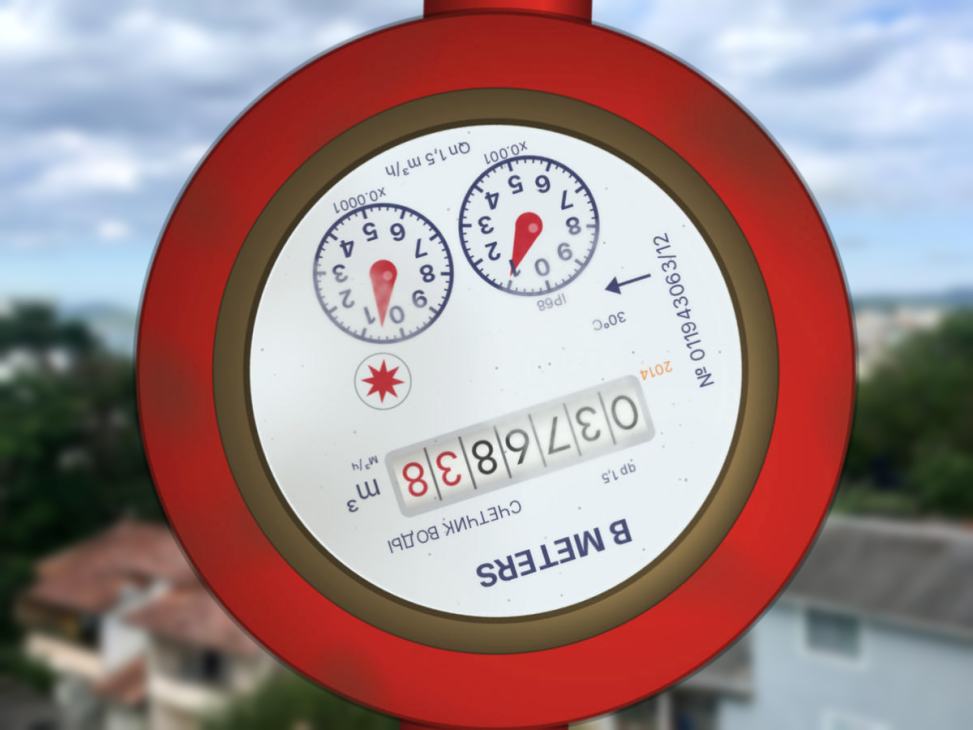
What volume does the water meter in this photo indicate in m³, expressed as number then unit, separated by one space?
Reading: 3768.3810 m³
